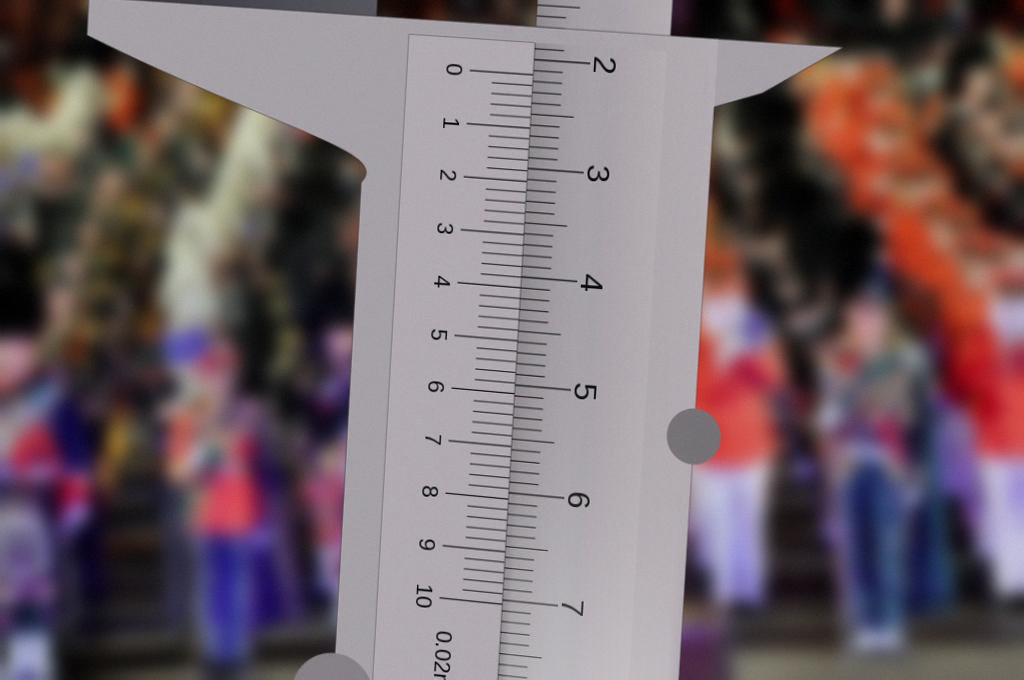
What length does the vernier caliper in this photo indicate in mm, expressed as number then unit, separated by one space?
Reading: 21.4 mm
